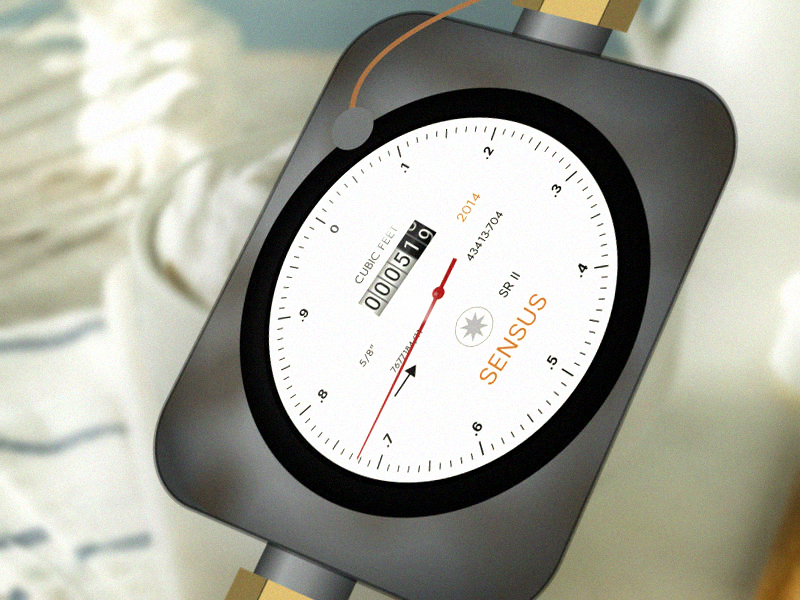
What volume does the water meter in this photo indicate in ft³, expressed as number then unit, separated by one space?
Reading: 518.72 ft³
